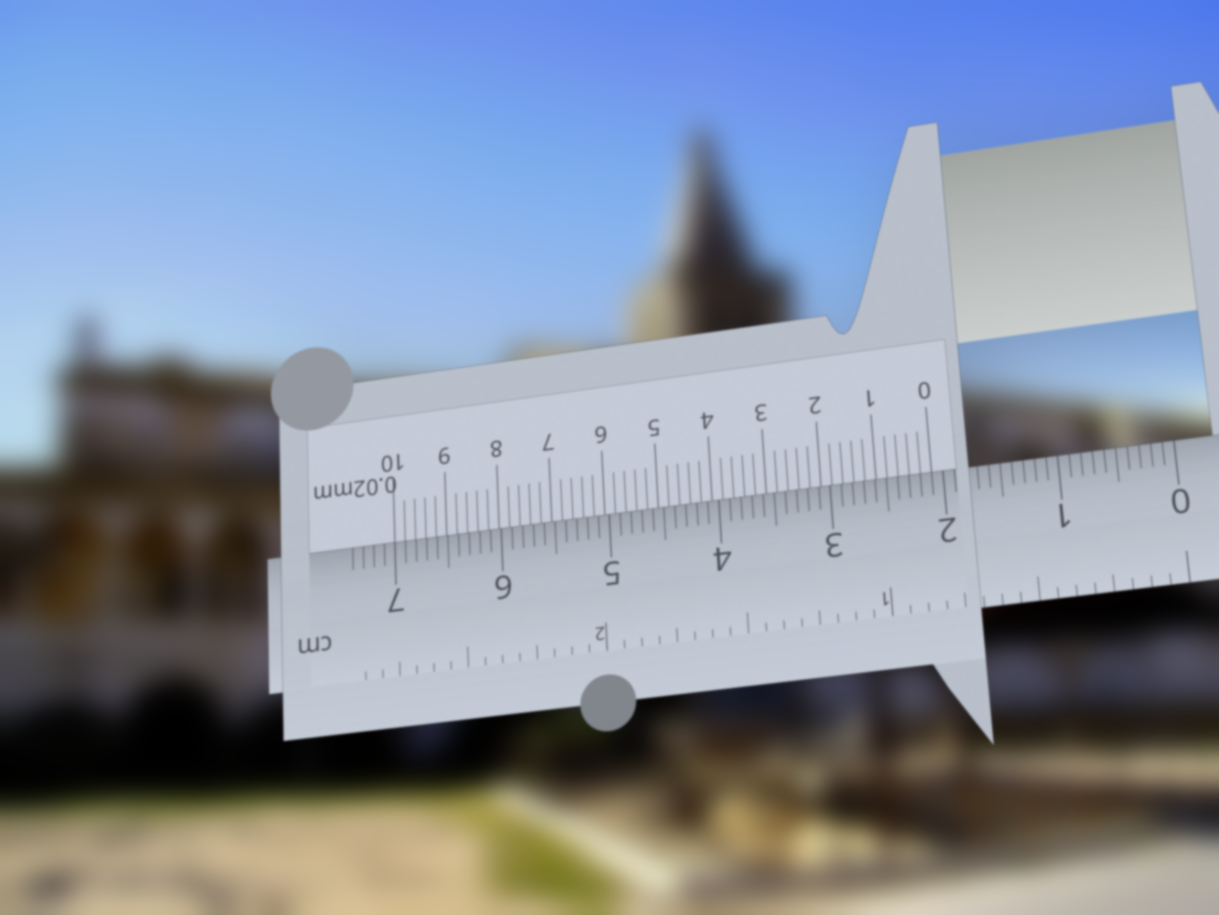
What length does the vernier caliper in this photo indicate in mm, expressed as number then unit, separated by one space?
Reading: 21.0 mm
